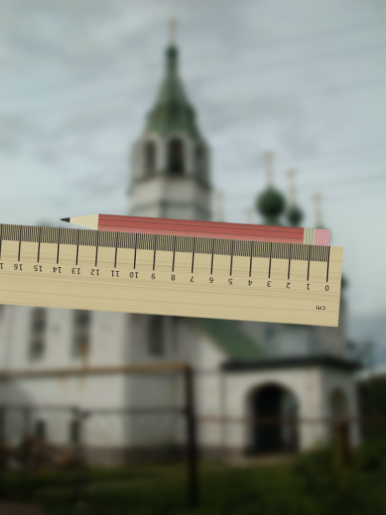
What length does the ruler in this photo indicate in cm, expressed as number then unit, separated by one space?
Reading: 14 cm
